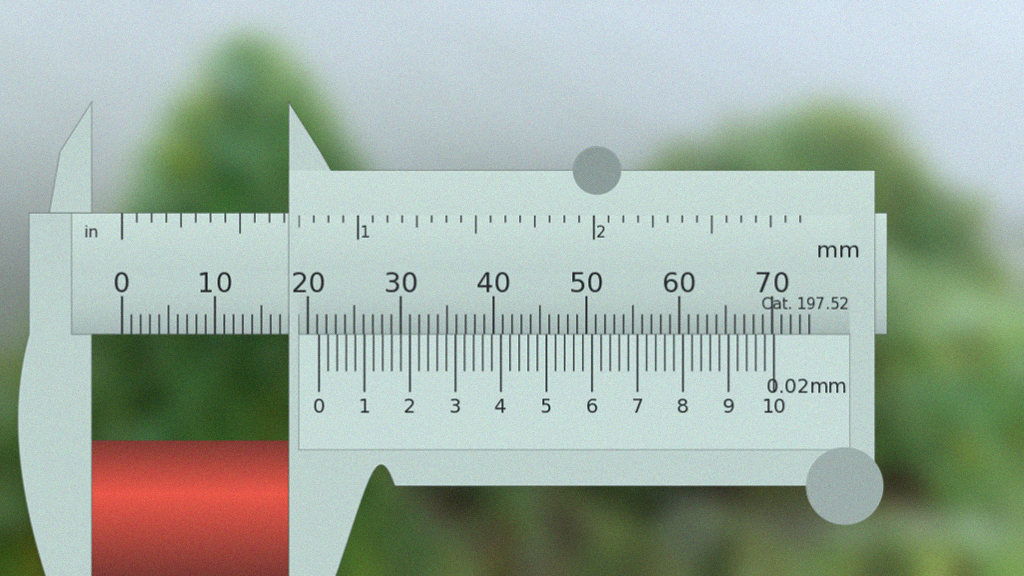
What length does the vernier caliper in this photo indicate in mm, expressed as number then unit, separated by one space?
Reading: 21.2 mm
